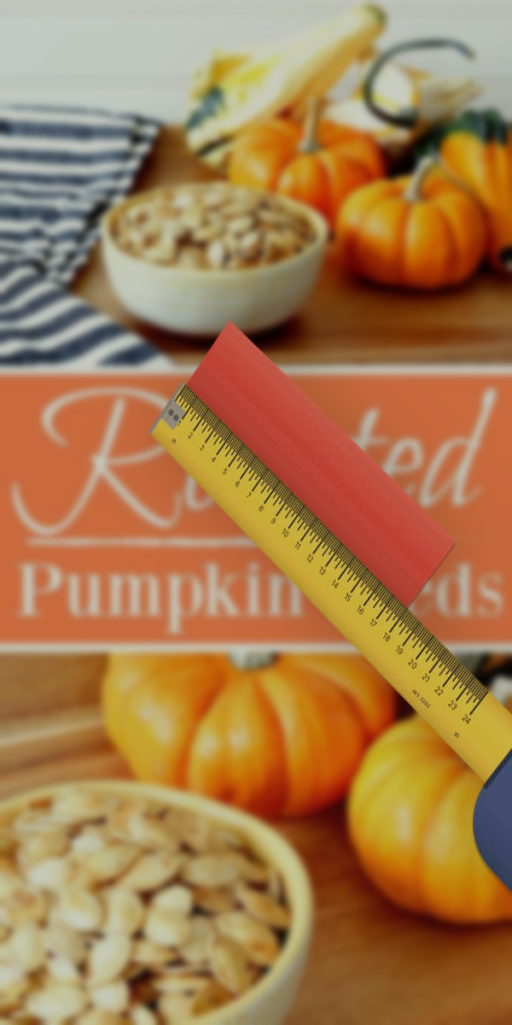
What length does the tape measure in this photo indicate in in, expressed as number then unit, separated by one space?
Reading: 18 in
